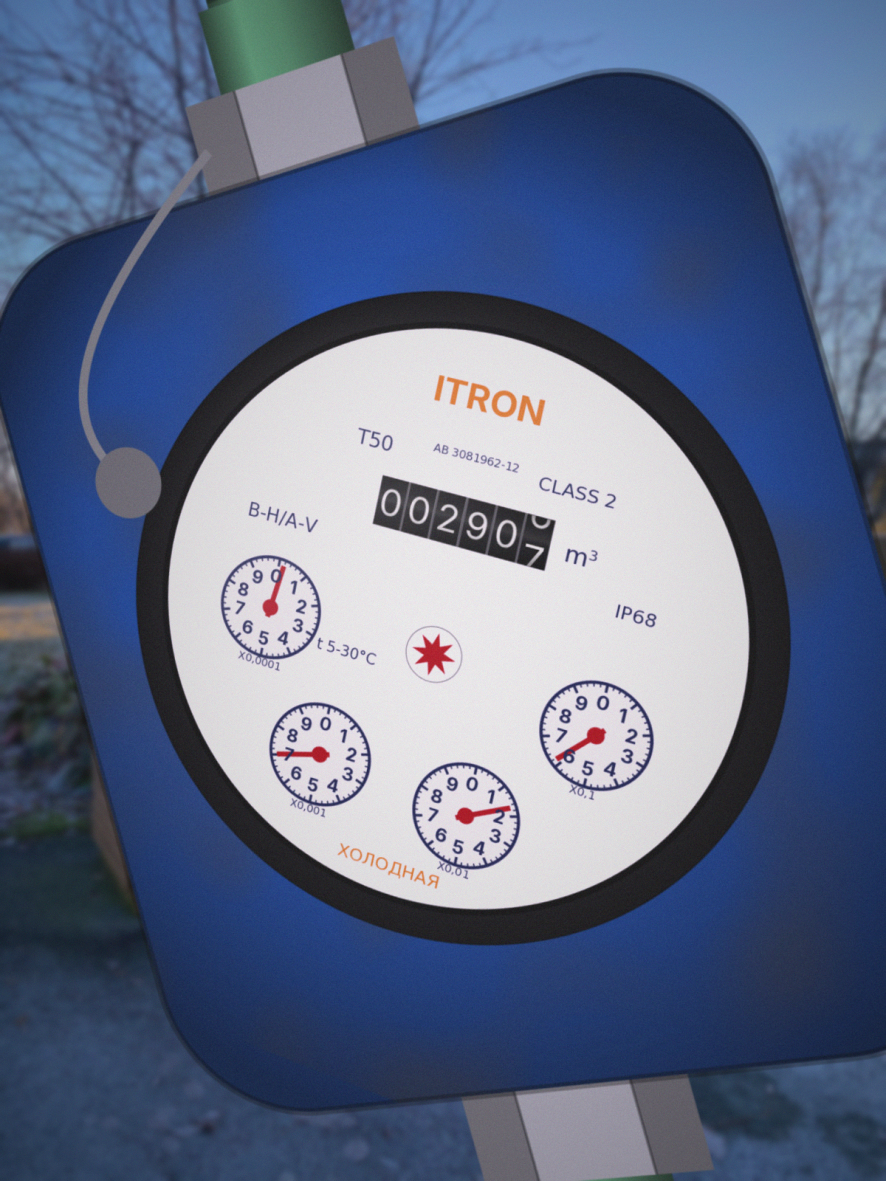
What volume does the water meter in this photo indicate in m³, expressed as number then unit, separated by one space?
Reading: 2906.6170 m³
